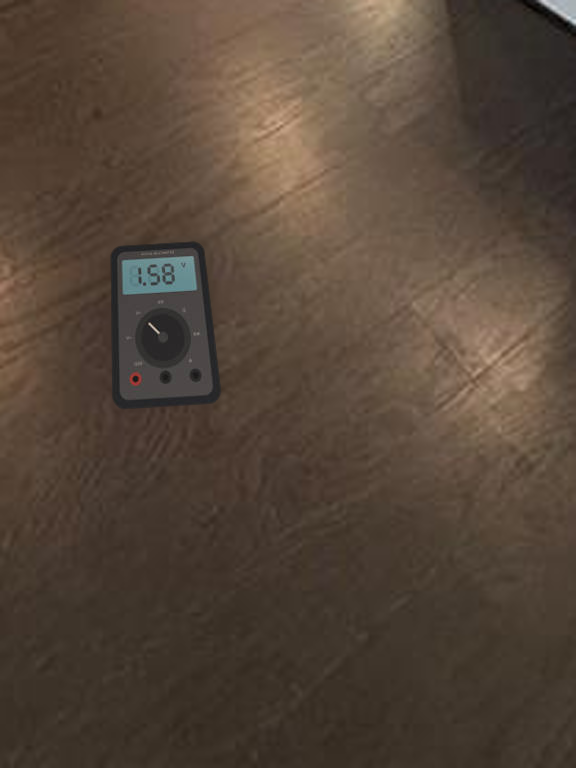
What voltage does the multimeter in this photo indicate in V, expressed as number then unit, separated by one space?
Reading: 1.58 V
